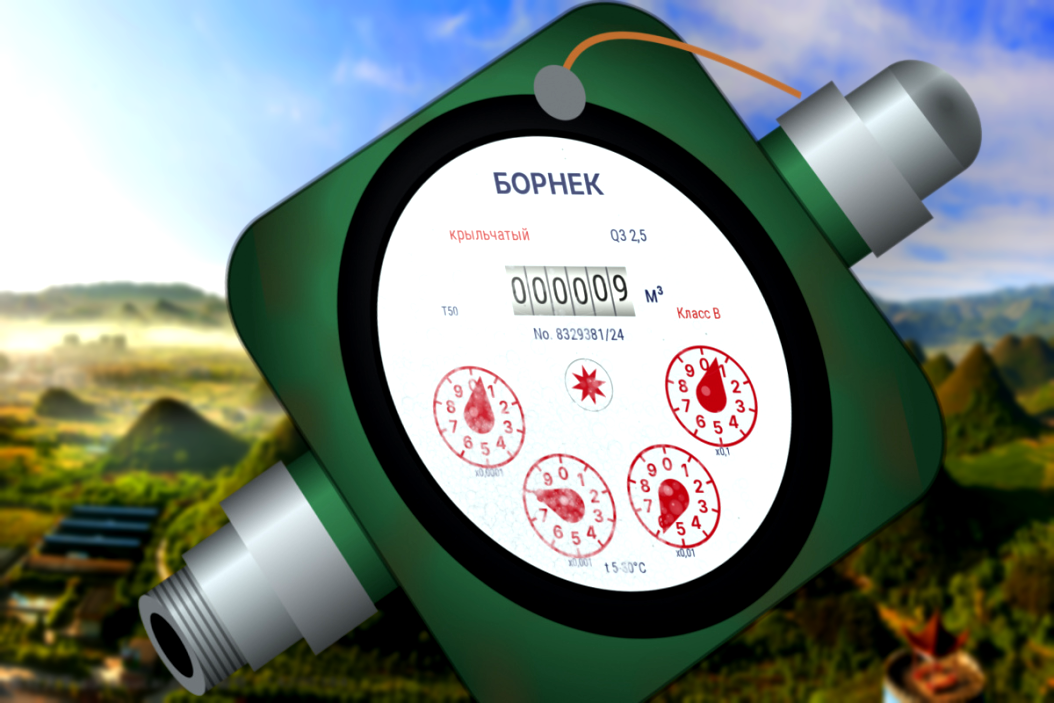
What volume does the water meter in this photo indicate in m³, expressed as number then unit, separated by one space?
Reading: 9.0580 m³
